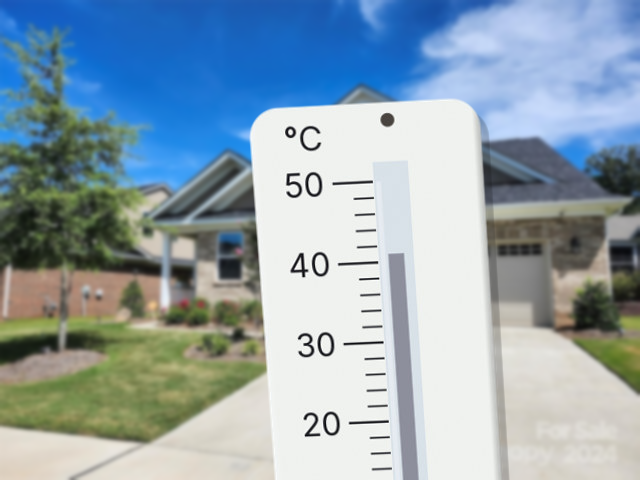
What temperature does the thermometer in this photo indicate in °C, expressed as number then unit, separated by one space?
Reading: 41 °C
